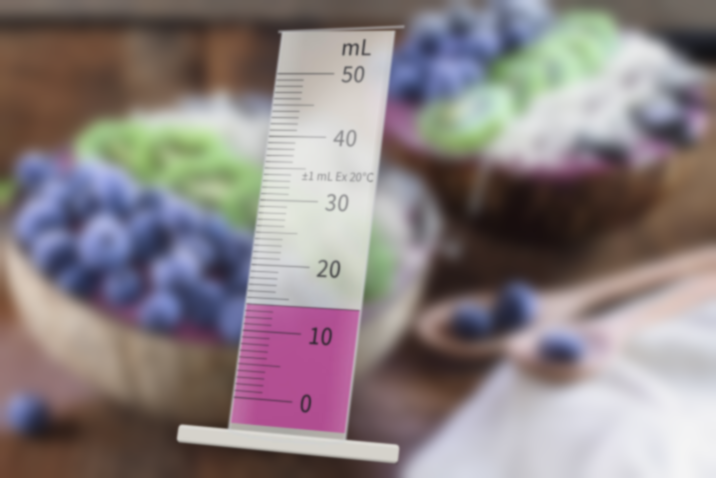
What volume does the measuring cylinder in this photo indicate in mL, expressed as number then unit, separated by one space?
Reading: 14 mL
